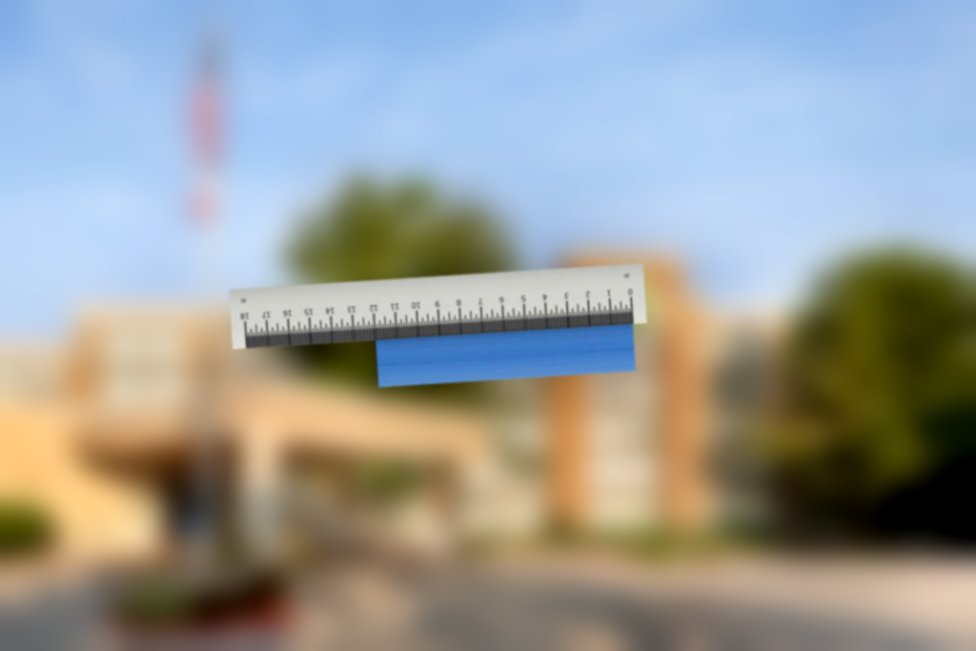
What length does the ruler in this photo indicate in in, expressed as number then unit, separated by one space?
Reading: 12 in
